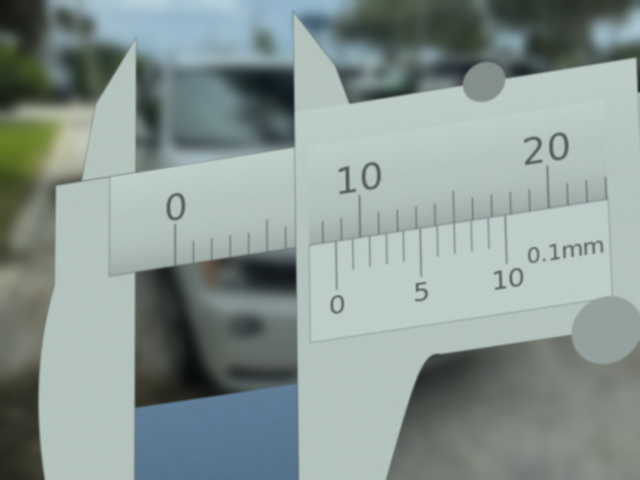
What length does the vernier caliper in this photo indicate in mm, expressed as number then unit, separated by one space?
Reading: 8.7 mm
